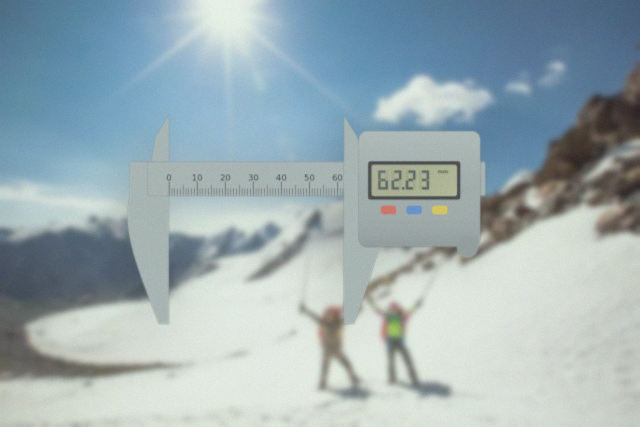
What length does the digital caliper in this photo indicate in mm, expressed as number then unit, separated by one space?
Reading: 62.23 mm
